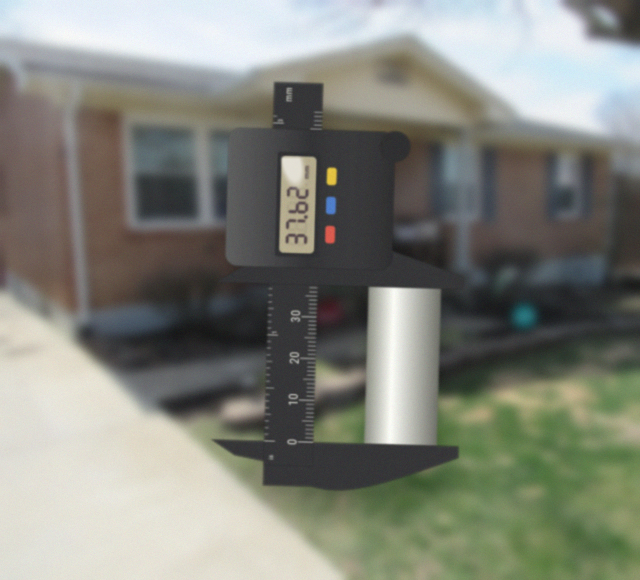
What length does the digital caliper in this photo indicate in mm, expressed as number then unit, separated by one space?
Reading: 37.62 mm
